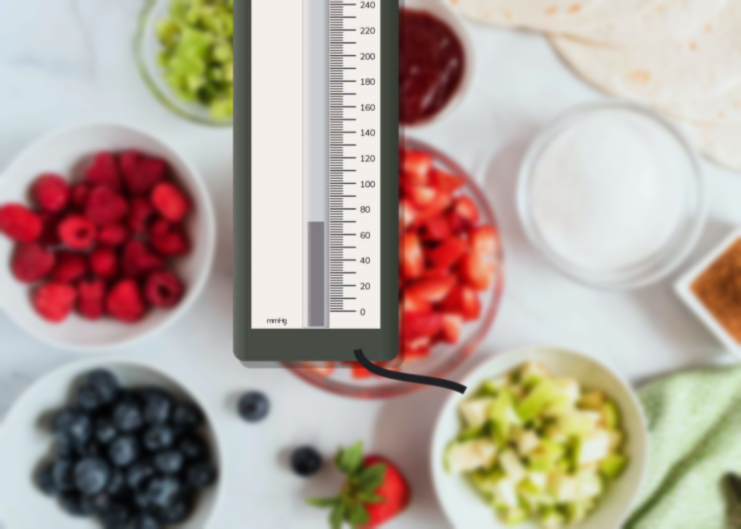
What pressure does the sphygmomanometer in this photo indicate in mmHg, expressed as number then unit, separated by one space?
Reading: 70 mmHg
